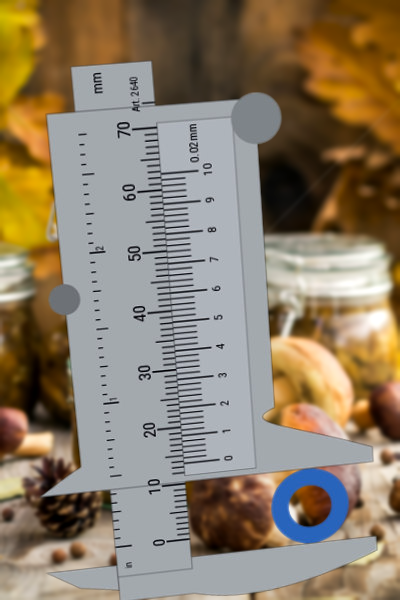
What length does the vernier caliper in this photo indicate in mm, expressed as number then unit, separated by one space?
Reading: 13.6 mm
